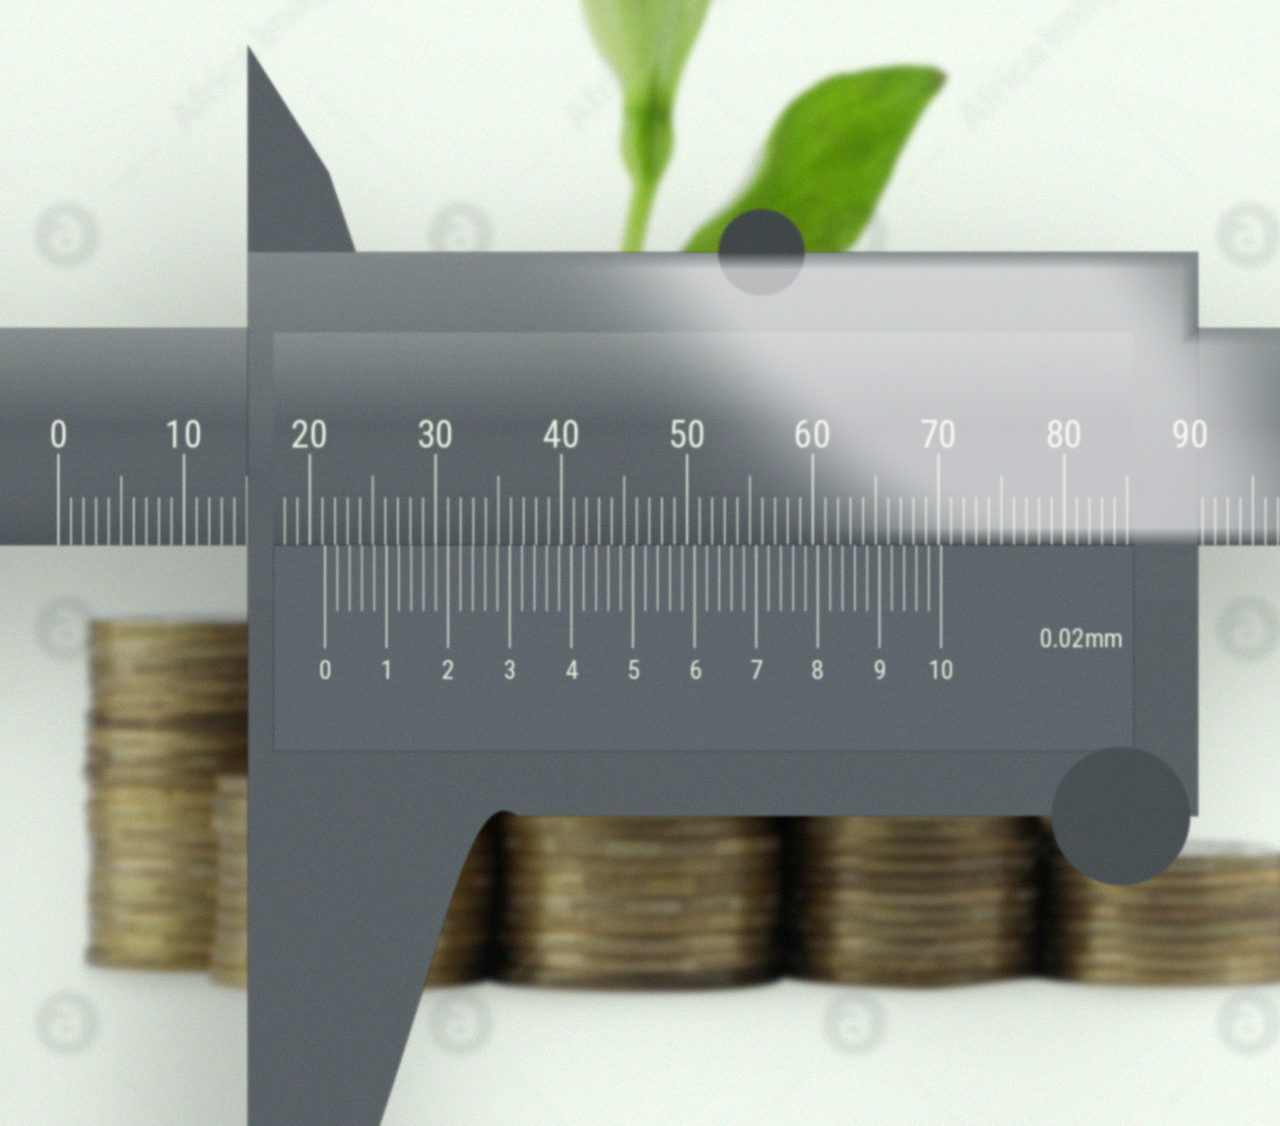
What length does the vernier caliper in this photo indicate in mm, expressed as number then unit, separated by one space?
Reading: 21.2 mm
